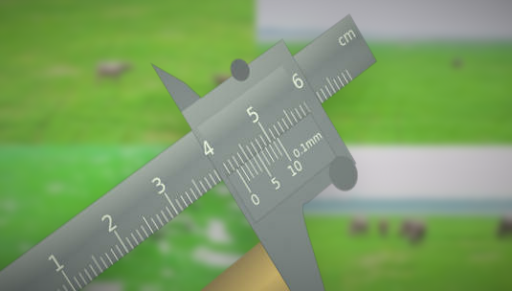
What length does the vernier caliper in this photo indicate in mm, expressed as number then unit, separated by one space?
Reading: 42.4 mm
